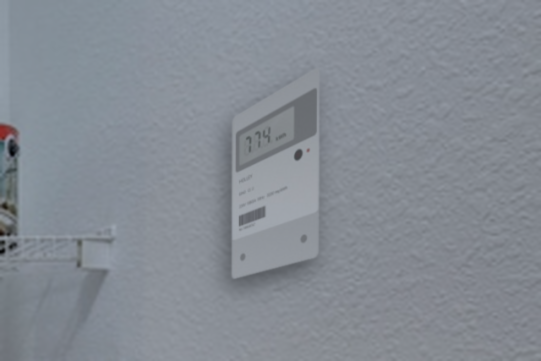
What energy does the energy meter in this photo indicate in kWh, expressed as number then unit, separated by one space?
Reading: 774 kWh
